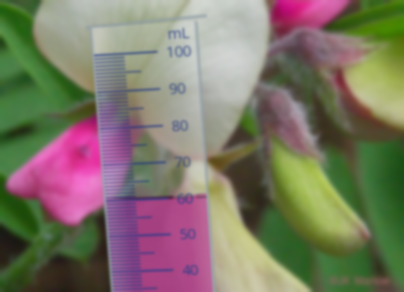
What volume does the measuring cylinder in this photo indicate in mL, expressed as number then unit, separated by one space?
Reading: 60 mL
